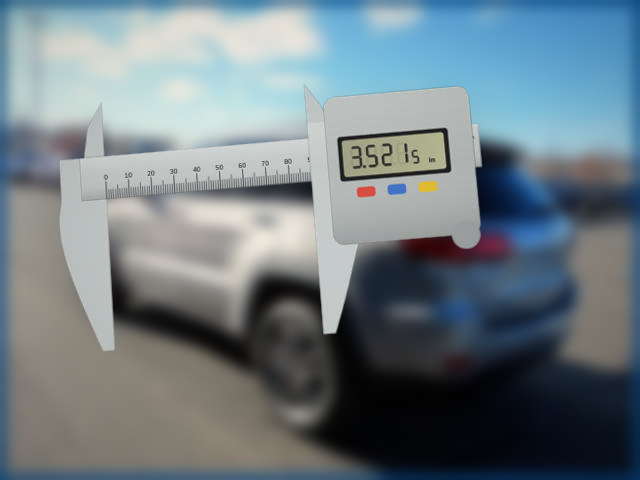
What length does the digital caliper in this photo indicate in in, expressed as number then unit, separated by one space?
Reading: 3.5215 in
